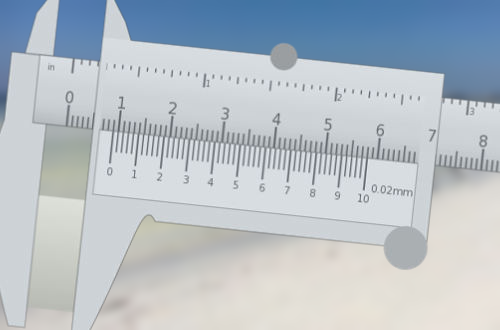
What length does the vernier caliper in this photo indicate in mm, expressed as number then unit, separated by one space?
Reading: 9.0 mm
